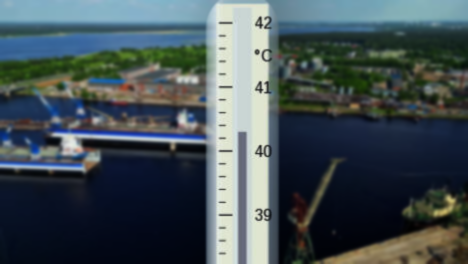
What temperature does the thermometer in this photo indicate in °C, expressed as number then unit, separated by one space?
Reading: 40.3 °C
